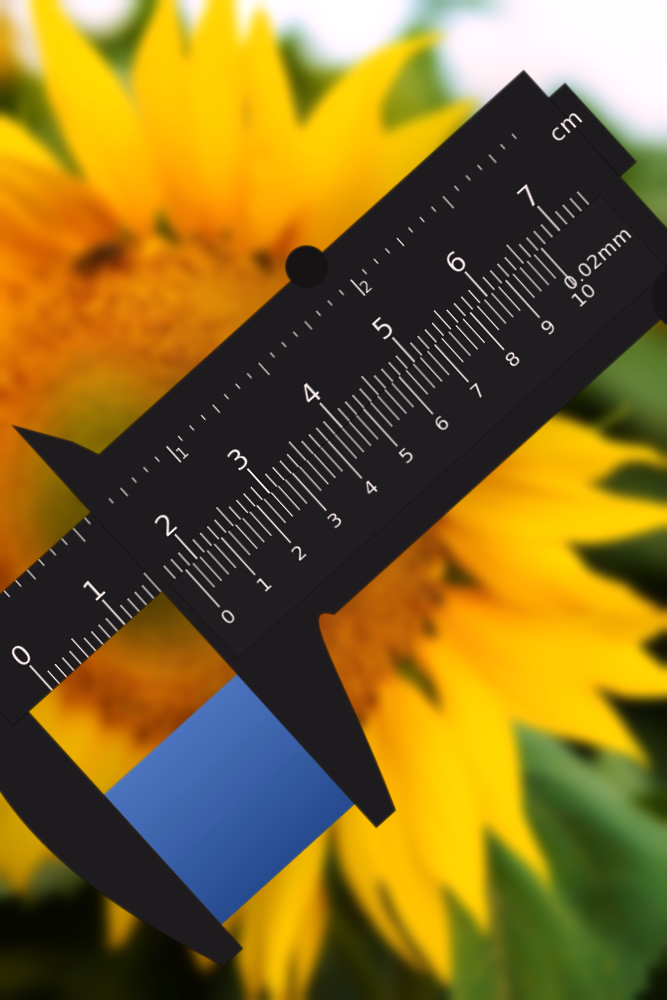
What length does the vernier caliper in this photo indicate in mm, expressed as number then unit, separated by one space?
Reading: 18.4 mm
